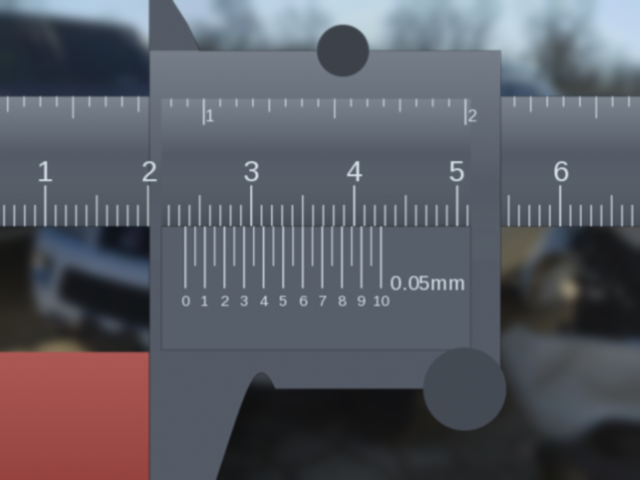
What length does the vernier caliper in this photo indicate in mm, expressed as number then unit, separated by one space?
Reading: 23.6 mm
